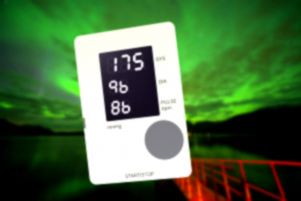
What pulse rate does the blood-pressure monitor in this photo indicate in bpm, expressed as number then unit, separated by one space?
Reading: 86 bpm
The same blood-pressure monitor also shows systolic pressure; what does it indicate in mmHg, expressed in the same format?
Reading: 175 mmHg
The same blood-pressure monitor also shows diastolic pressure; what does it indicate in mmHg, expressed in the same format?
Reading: 96 mmHg
